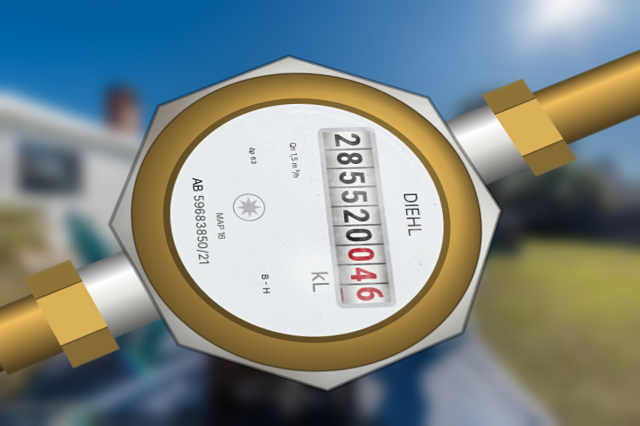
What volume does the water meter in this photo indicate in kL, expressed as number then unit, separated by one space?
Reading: 285520.046 kL
